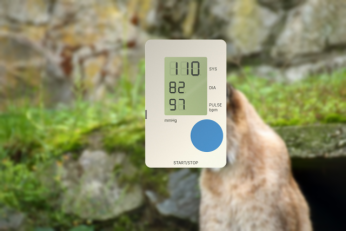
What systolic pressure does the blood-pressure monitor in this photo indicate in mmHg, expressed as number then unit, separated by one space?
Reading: 110 mmHg
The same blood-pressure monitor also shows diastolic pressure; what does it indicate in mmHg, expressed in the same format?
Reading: 82 mmHg
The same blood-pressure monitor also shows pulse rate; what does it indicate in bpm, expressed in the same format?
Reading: 97 bpm
